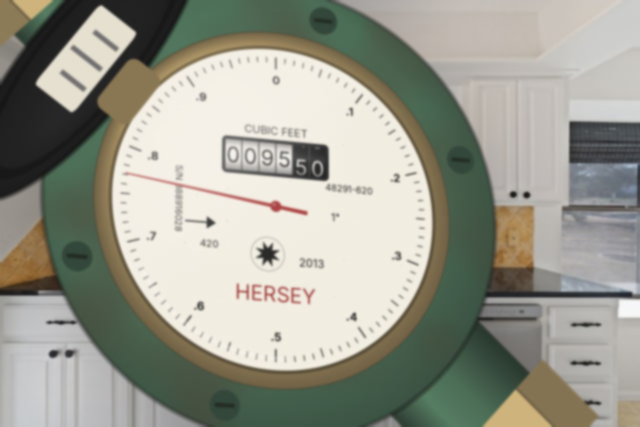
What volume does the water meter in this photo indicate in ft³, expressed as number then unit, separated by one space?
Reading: 9549.77 ft³
